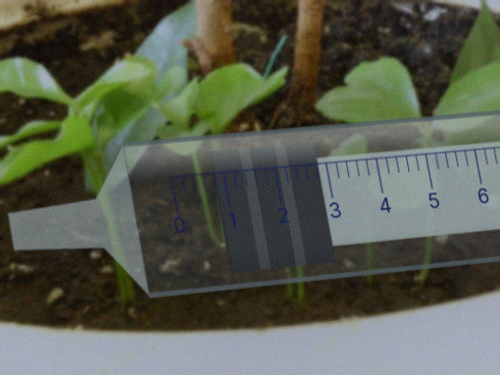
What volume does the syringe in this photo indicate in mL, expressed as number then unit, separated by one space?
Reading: 0.8 mL
